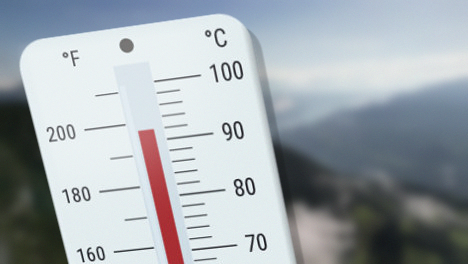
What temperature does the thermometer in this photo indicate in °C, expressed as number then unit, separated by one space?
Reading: 92 °C
